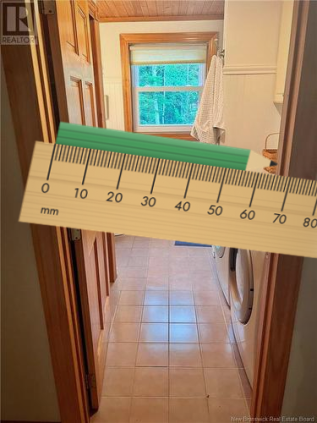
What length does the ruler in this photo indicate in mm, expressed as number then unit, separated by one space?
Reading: 65 mm
